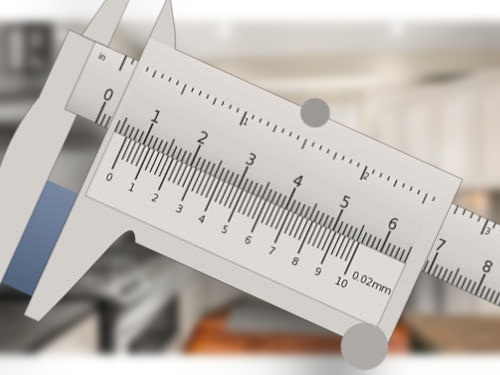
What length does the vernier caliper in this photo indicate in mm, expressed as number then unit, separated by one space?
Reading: 6.5 mm
